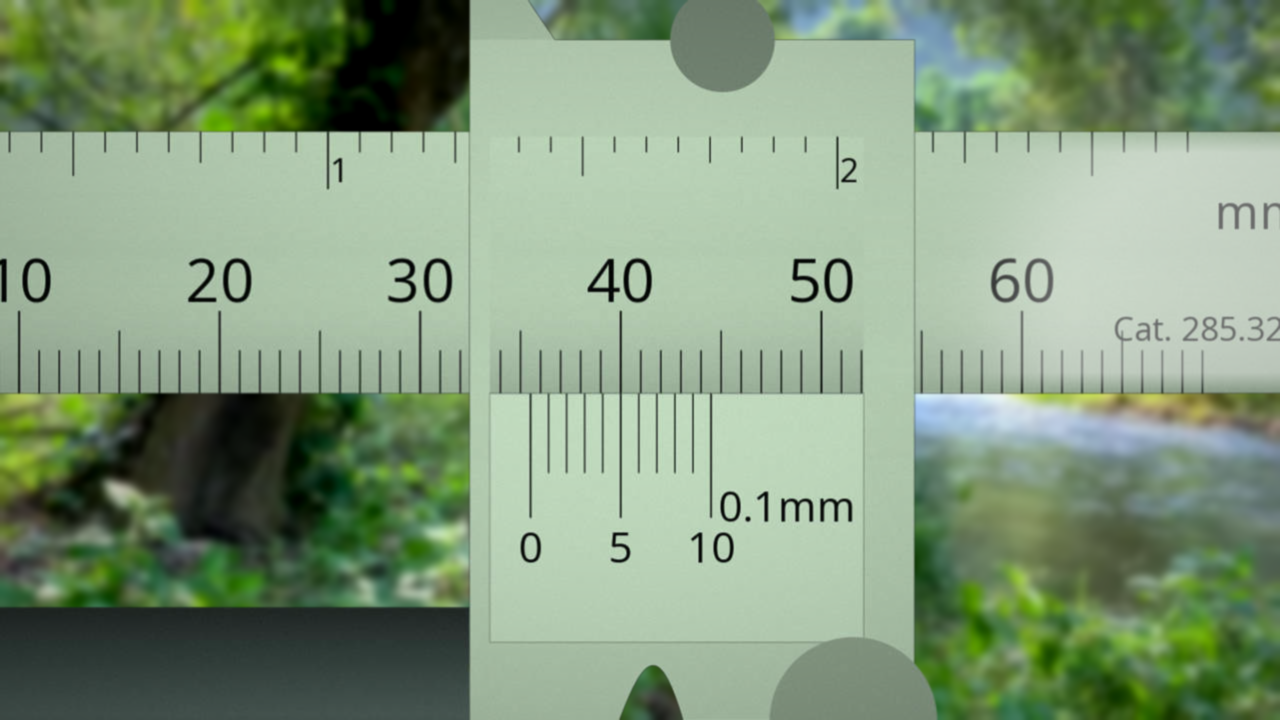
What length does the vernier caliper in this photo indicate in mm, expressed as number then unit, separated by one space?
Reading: 35.5 mm
